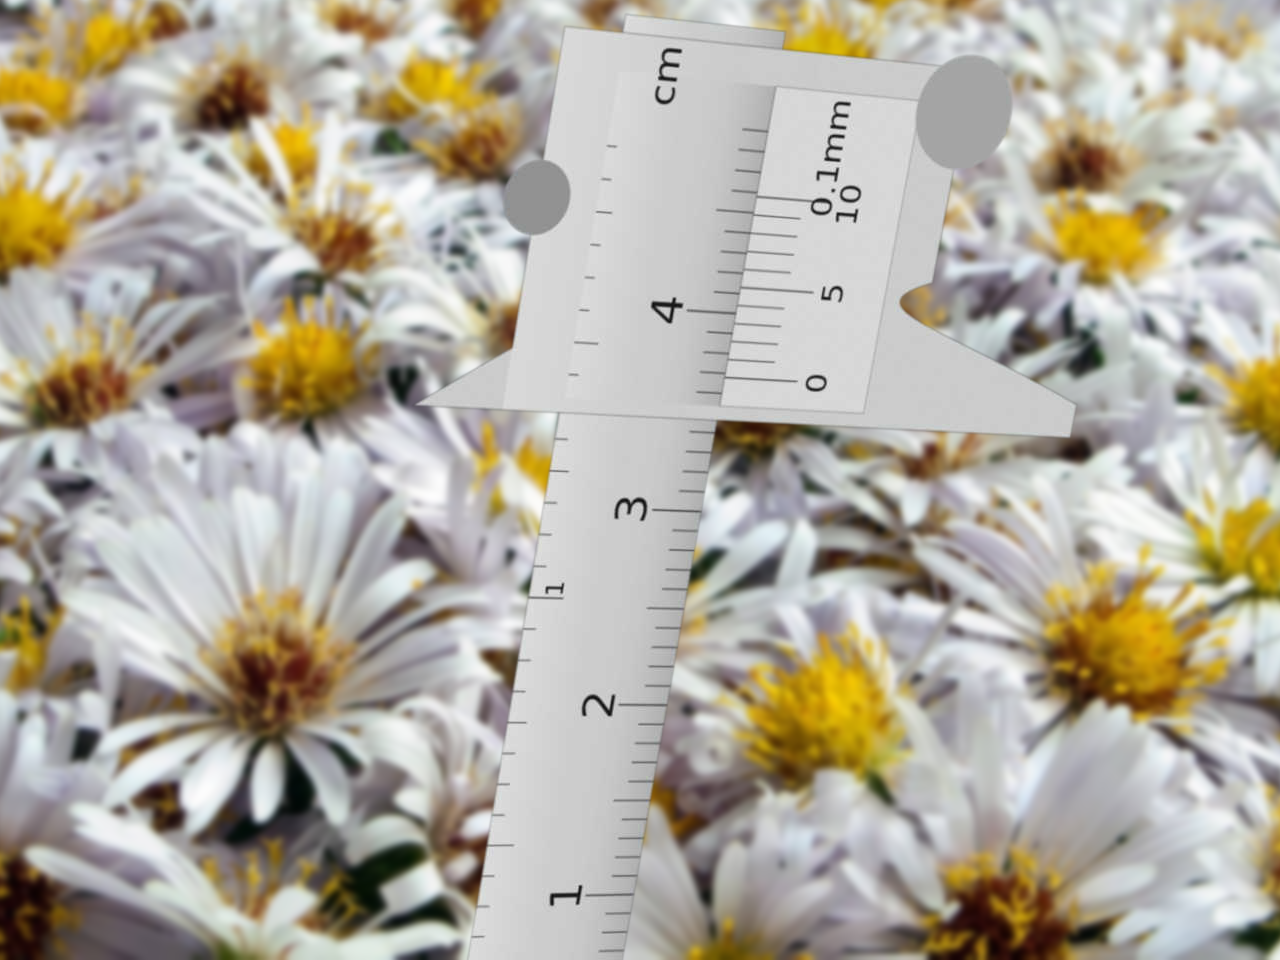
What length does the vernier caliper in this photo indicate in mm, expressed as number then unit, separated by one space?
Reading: 36.8 mm
